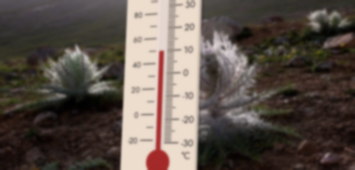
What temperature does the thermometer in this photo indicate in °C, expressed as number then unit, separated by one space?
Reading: 10 °C
